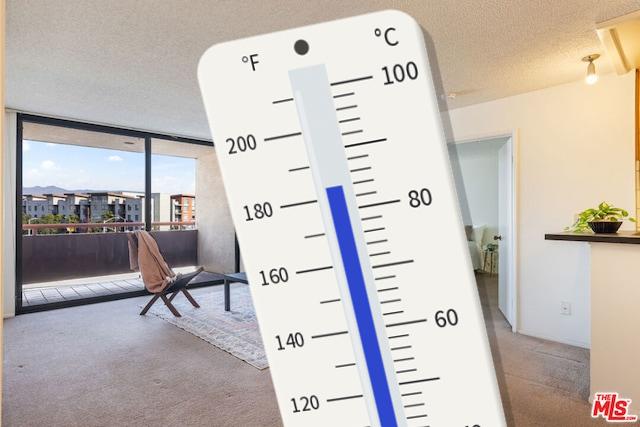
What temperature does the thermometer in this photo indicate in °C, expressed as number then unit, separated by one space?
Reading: 84 °C
